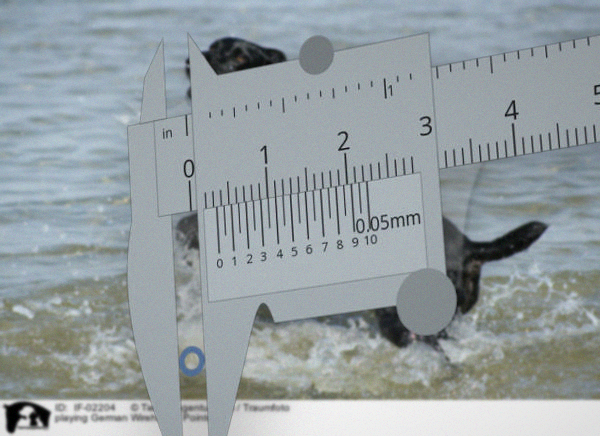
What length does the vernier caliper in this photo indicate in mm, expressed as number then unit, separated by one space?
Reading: 3.4 mm
